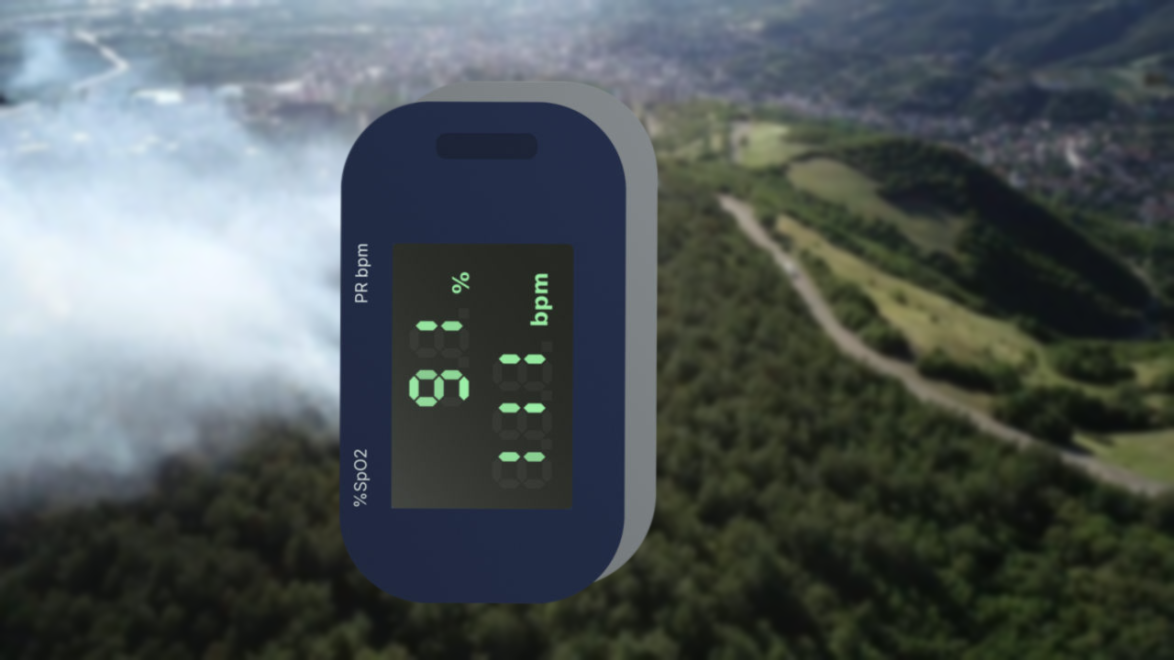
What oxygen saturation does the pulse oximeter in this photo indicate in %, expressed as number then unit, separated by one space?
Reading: 91 %
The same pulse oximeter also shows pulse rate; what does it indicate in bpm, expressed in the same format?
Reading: 111 bpm
